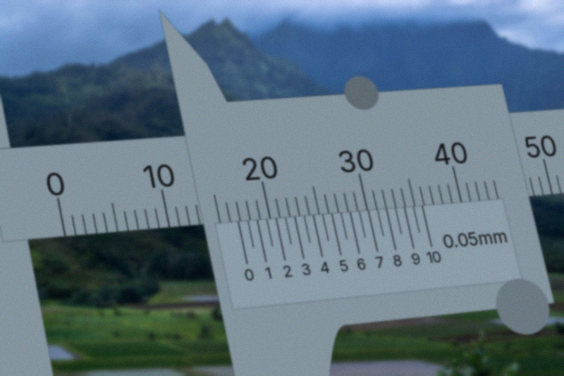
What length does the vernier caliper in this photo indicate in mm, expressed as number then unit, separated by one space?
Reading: 16.8 mm
